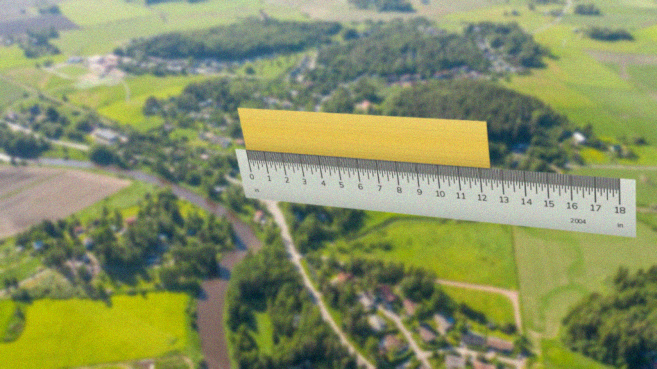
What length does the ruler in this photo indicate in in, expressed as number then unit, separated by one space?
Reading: 12.5 in
